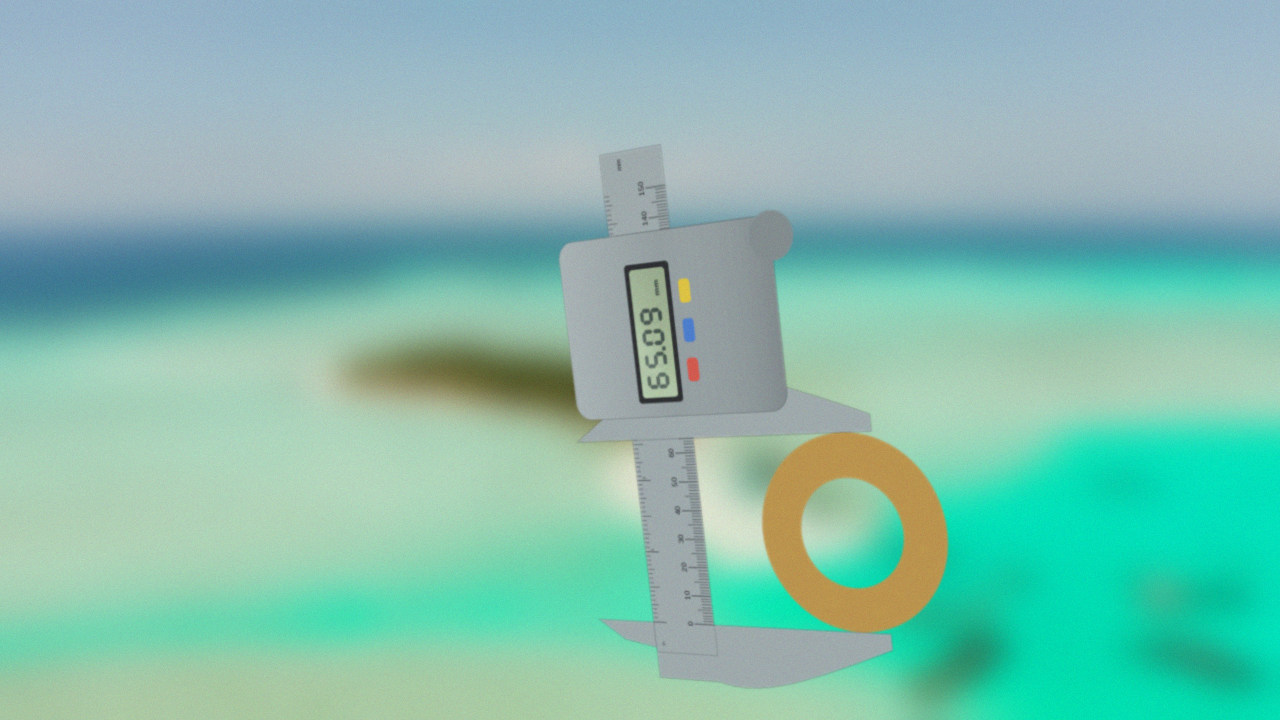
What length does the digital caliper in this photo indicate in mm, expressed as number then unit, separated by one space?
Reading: 65.09 mm
